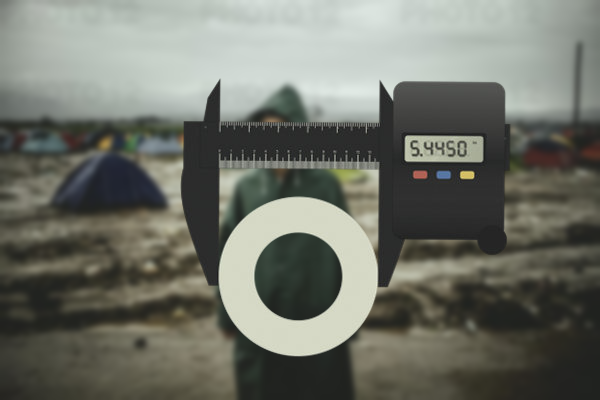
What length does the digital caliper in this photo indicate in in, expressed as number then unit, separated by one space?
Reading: 5.4450 in
